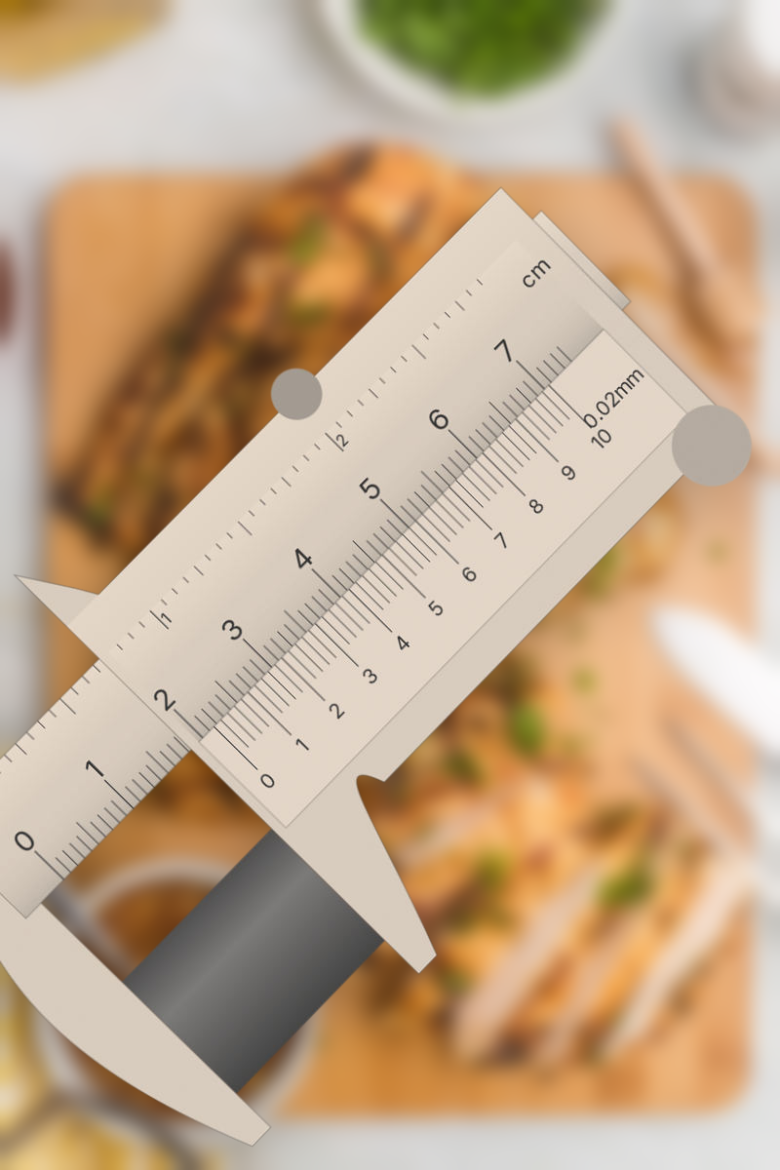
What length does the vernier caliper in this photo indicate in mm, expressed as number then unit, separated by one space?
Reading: 21.6 mm
